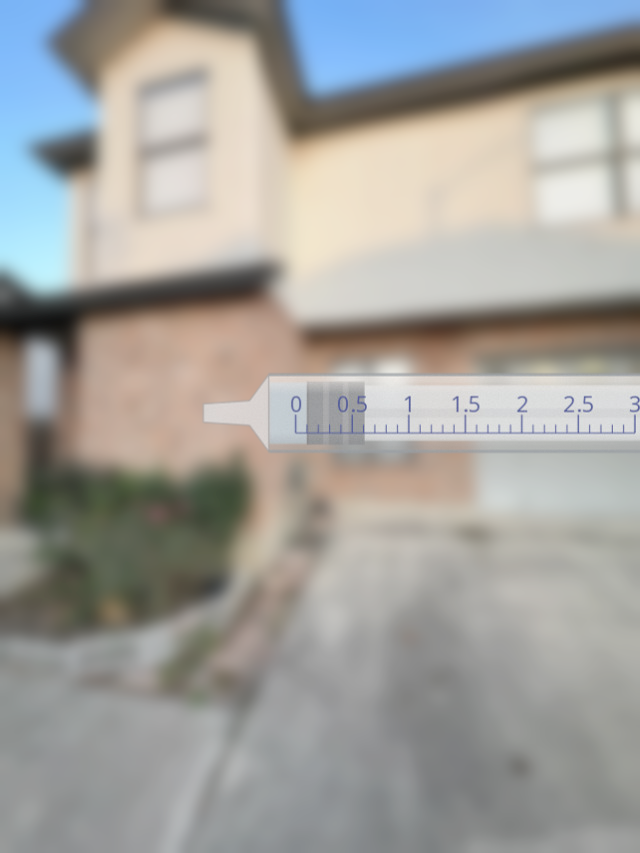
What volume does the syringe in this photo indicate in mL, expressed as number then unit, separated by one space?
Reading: 0.1 mL
